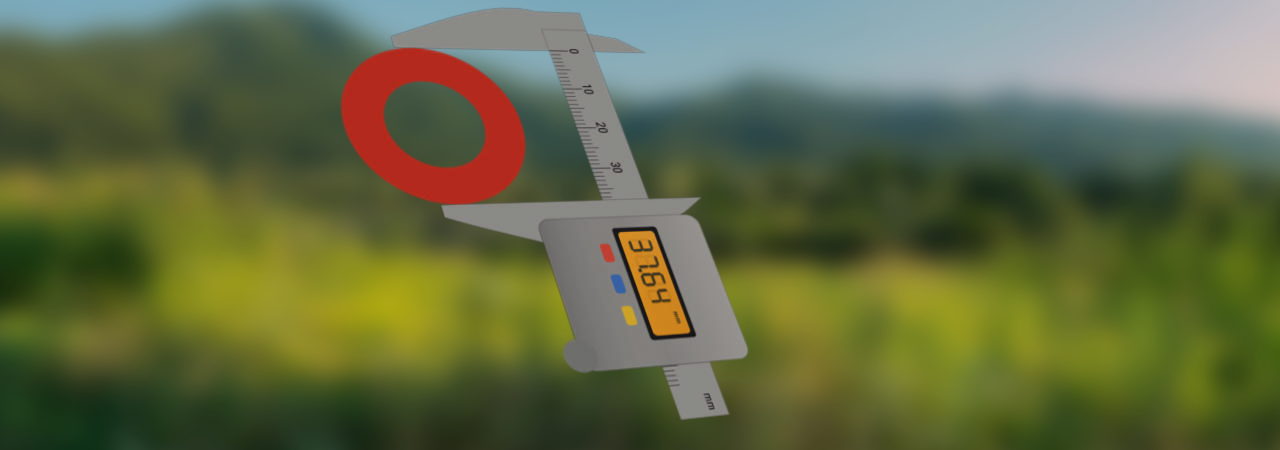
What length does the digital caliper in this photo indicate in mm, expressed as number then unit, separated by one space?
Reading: 37.64 mm
